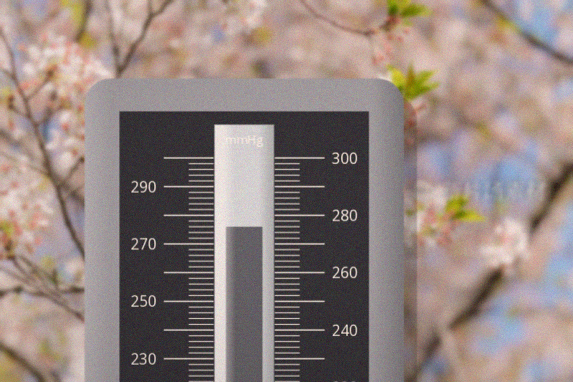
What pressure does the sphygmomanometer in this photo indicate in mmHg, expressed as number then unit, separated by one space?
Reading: 276 mmHg
